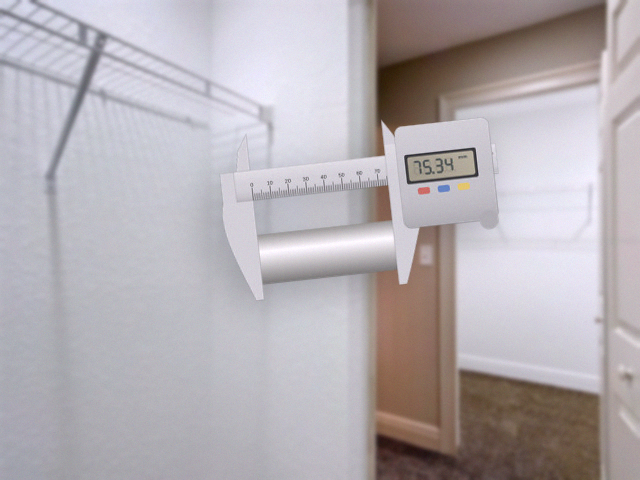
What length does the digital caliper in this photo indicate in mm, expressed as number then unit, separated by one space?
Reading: 75.34 mm
